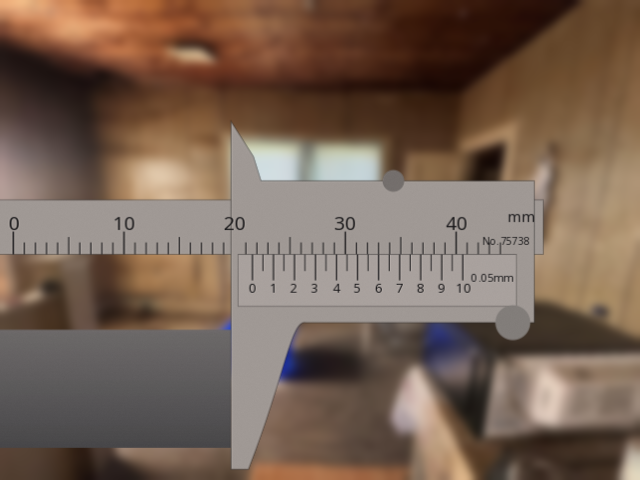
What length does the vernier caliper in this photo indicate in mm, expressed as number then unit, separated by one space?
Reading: 21.6 mm
